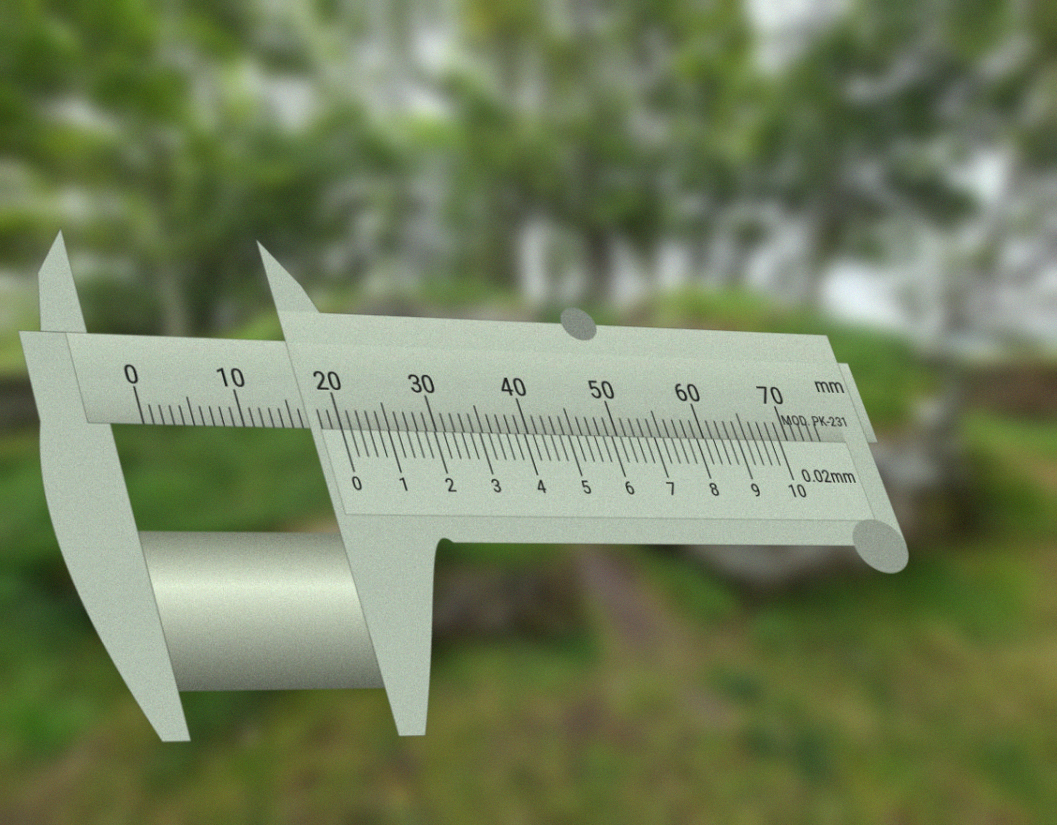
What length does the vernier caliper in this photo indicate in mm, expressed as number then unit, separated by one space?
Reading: 20.0 mm
